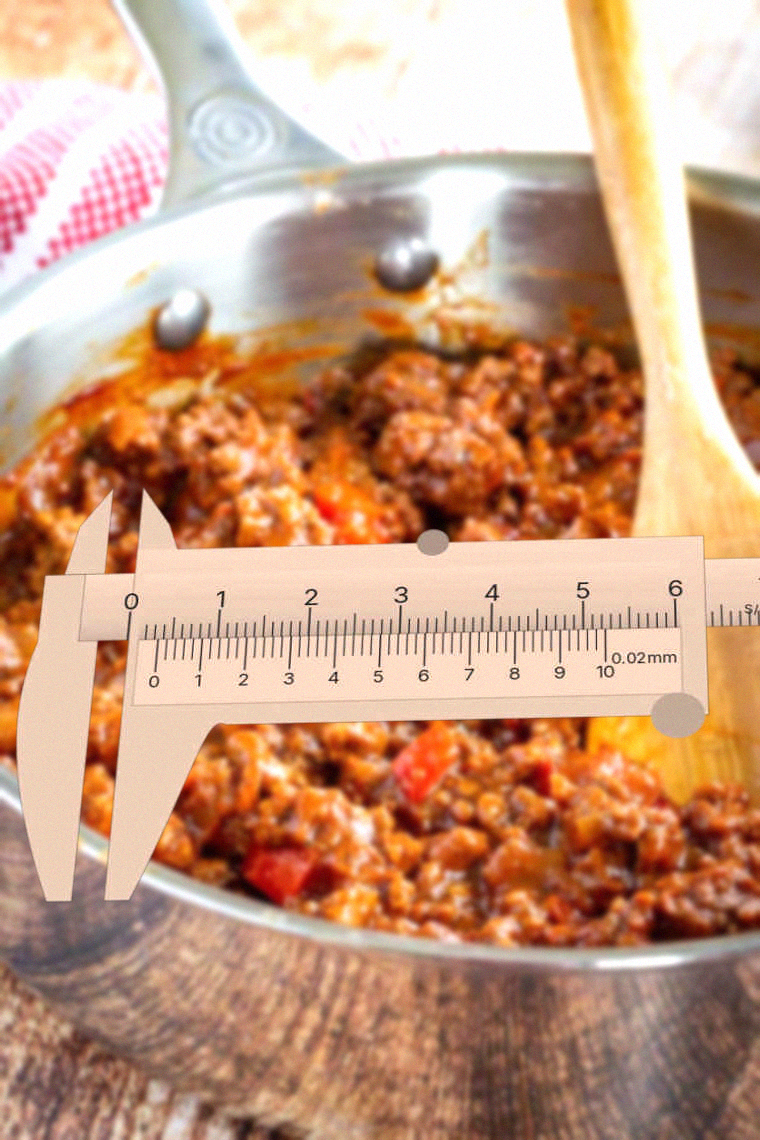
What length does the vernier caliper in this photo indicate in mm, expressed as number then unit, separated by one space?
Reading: 3.4 mm
